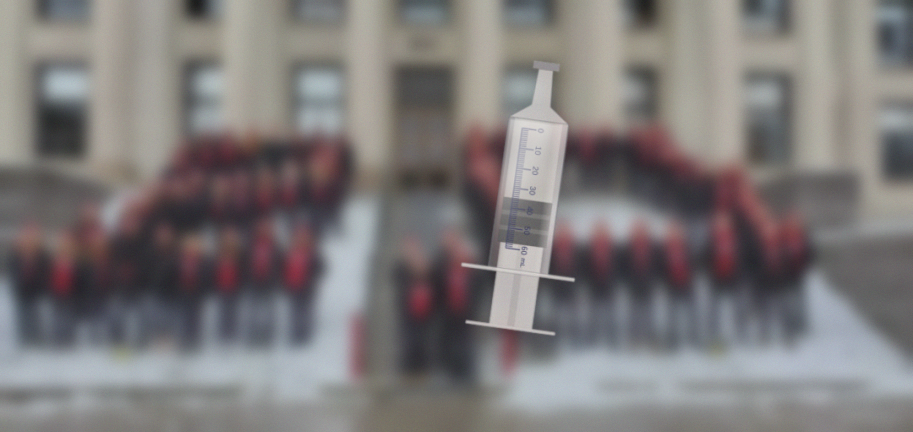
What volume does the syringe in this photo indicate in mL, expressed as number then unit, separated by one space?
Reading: 35 mL
